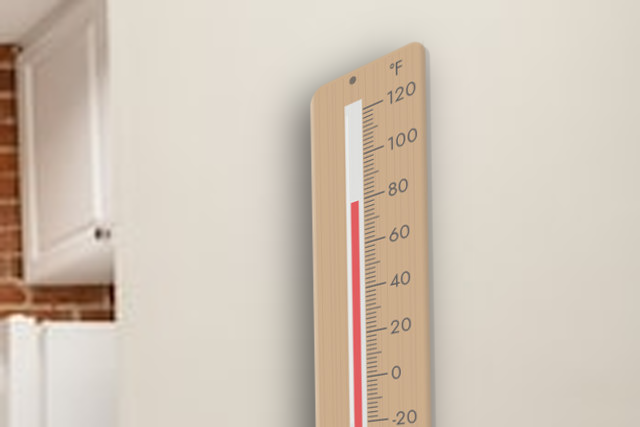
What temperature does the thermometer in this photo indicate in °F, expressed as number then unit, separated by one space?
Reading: 80 °F
